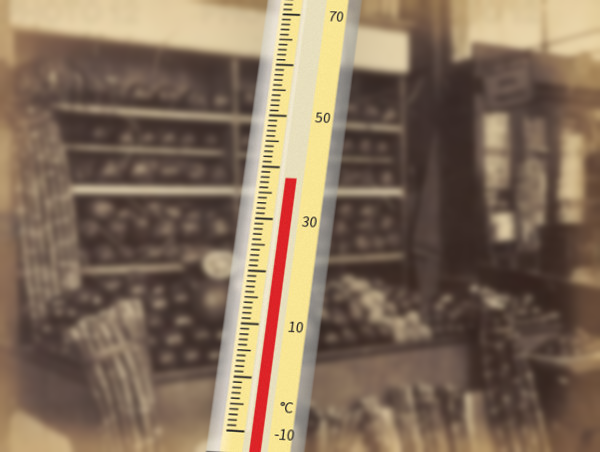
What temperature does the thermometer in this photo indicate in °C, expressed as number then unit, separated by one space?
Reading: 38 °C
